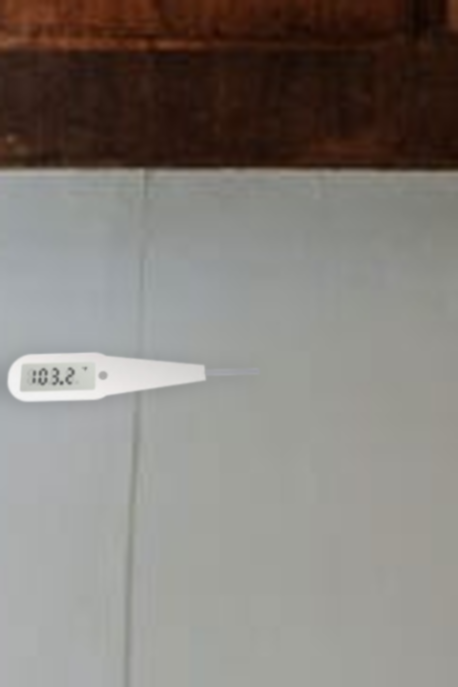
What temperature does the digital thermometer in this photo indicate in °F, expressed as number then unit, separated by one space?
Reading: 103.2 °F
